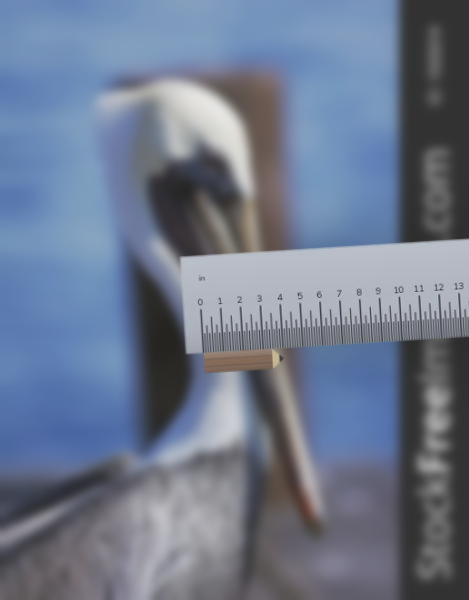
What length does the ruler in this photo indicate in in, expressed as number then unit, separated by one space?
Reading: 4 in
